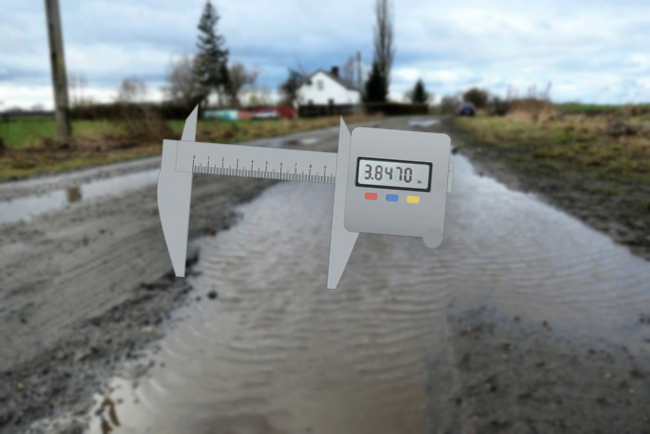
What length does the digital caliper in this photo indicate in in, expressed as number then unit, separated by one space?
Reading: 3.8470 in
